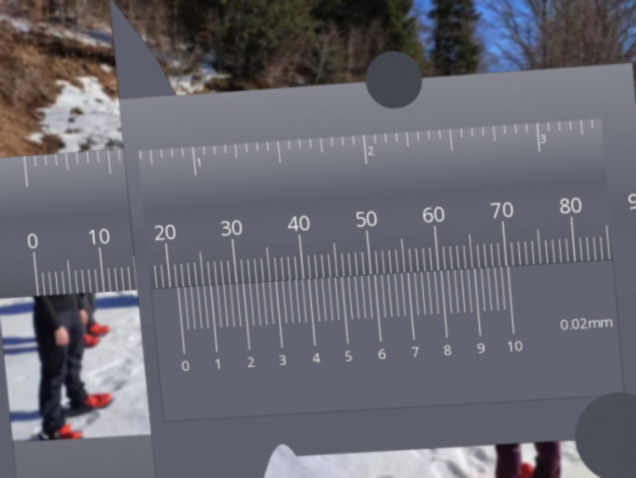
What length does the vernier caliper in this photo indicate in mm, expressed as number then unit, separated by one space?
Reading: 21.2 mm
